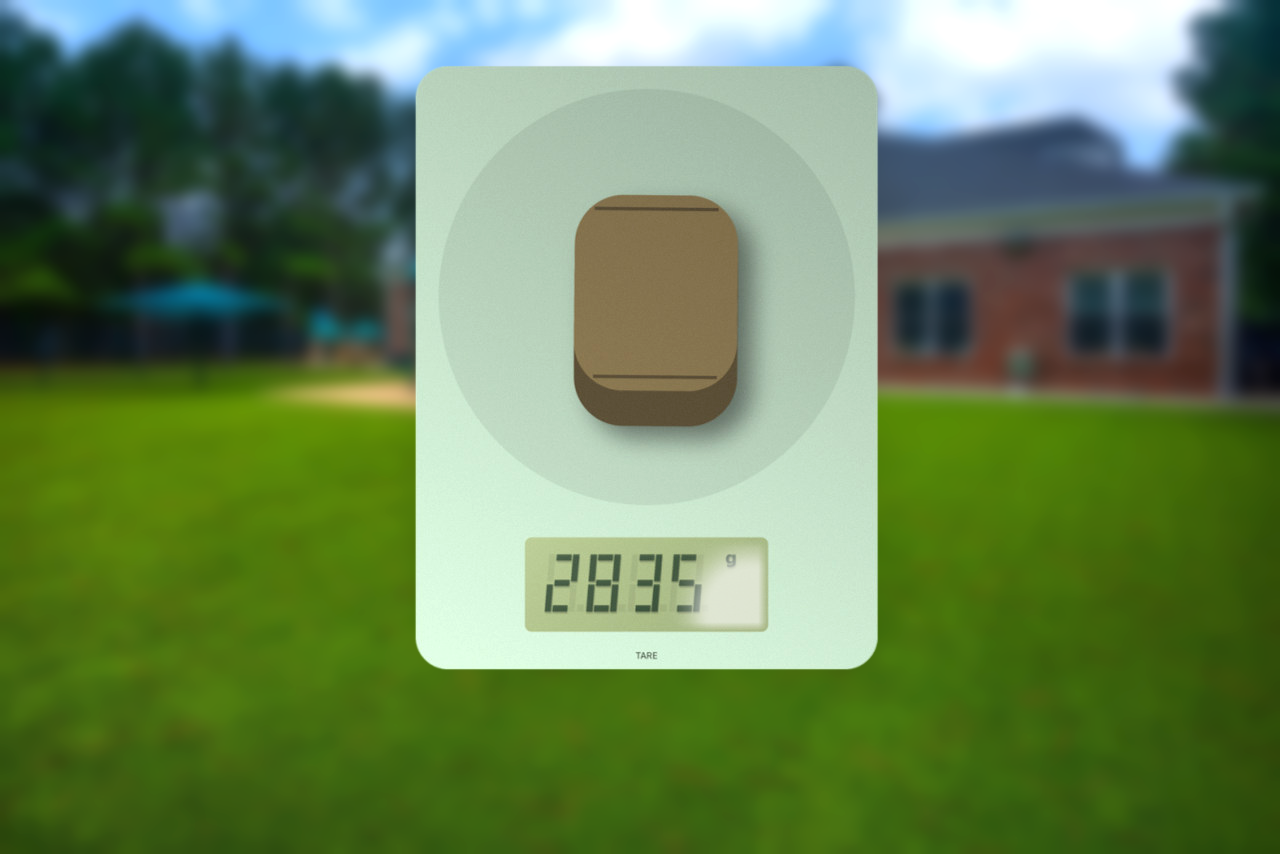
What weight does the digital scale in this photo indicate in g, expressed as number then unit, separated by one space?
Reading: 2835 g
